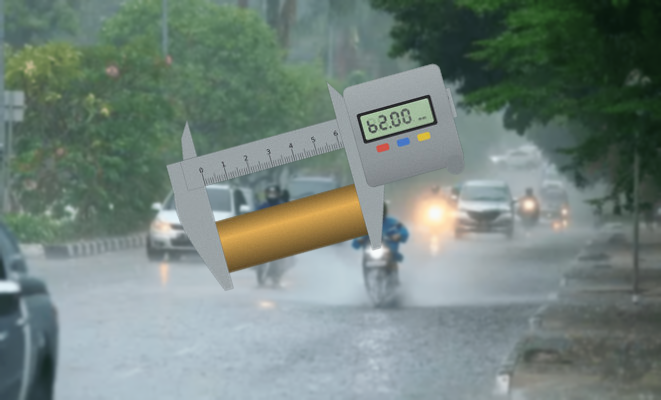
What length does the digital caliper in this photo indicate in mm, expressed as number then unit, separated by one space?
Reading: 62.00 mm
